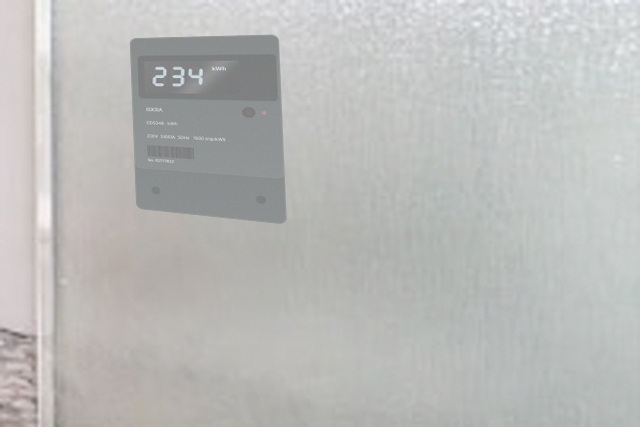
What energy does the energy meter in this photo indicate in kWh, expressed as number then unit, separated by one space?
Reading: 234 kWh
